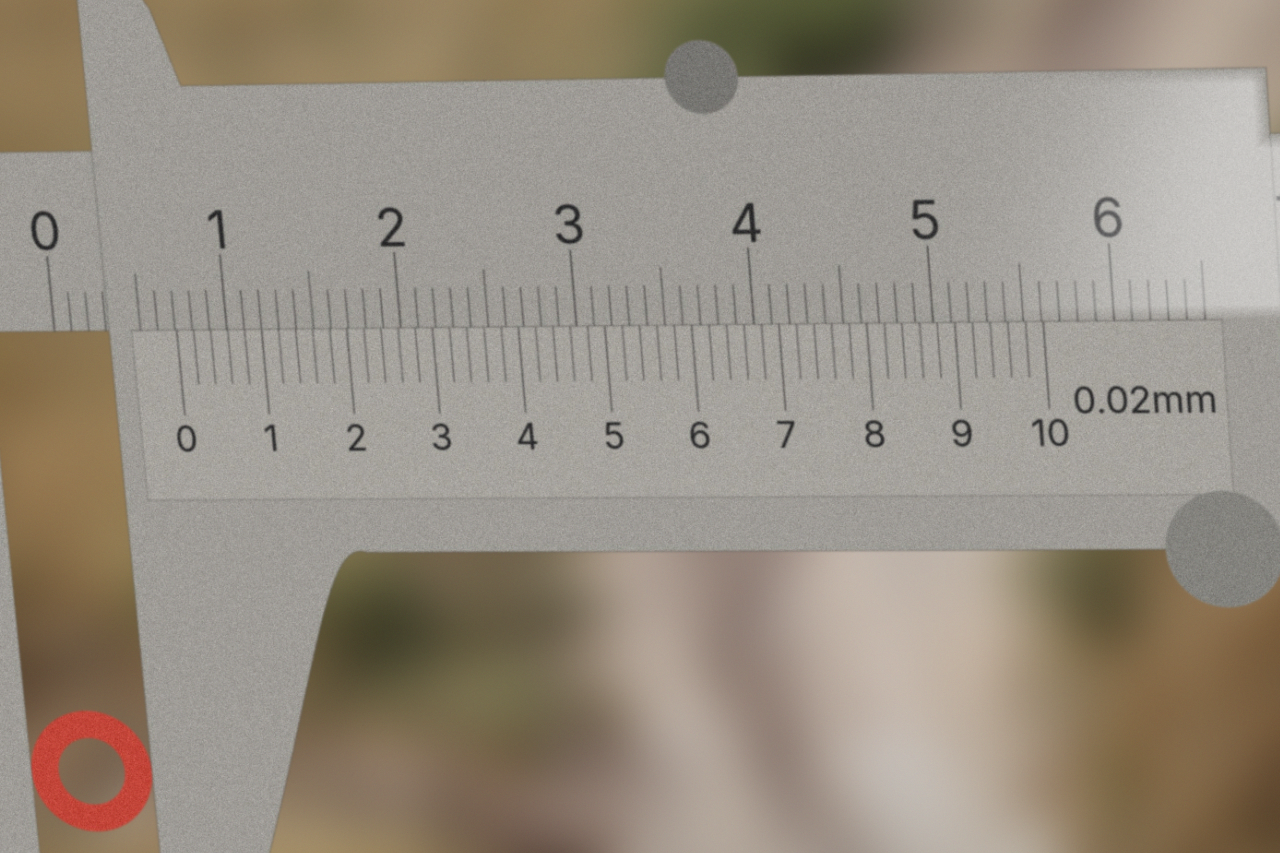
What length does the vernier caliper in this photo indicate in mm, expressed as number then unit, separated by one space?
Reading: 7.1 mm
